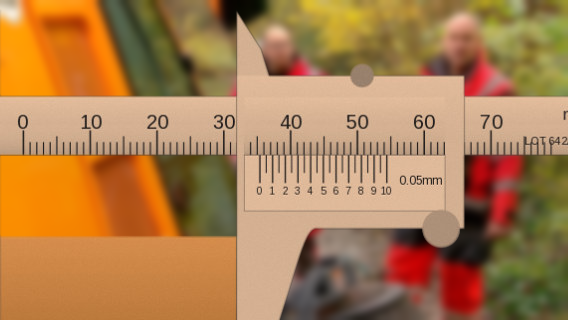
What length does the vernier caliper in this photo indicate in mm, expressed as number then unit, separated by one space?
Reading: 35.4 mm
